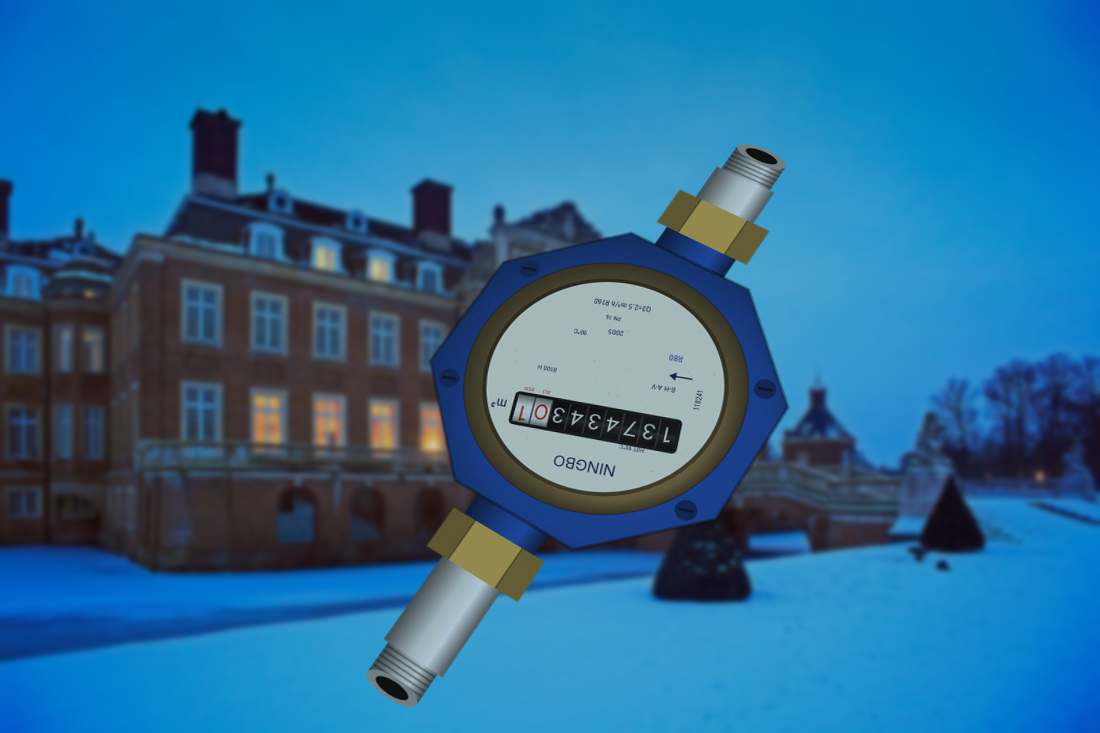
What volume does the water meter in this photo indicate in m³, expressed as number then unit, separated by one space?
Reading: 1374343.01 m³
